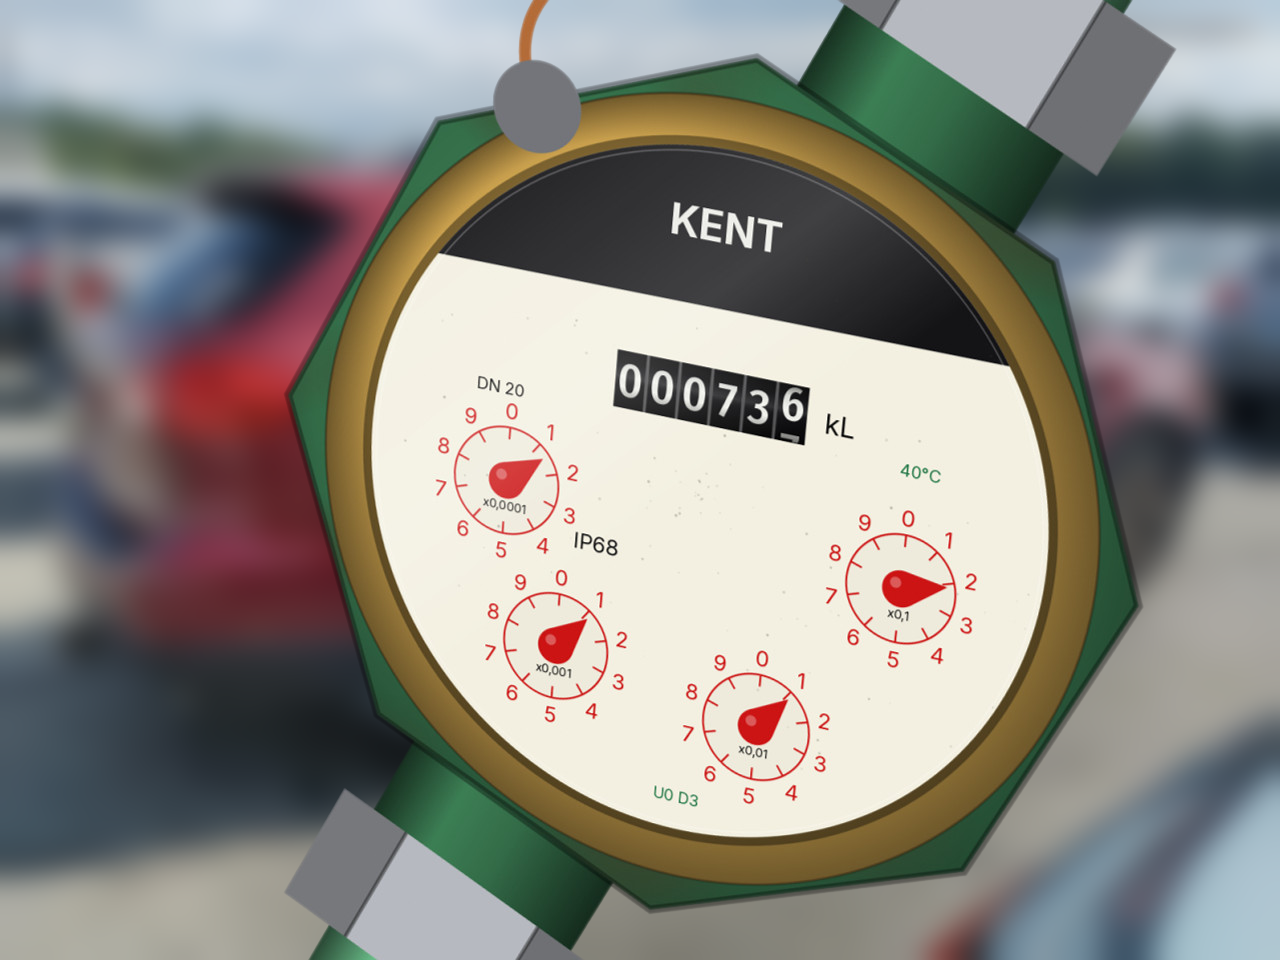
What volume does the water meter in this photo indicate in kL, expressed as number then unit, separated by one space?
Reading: 736.2111 kL
